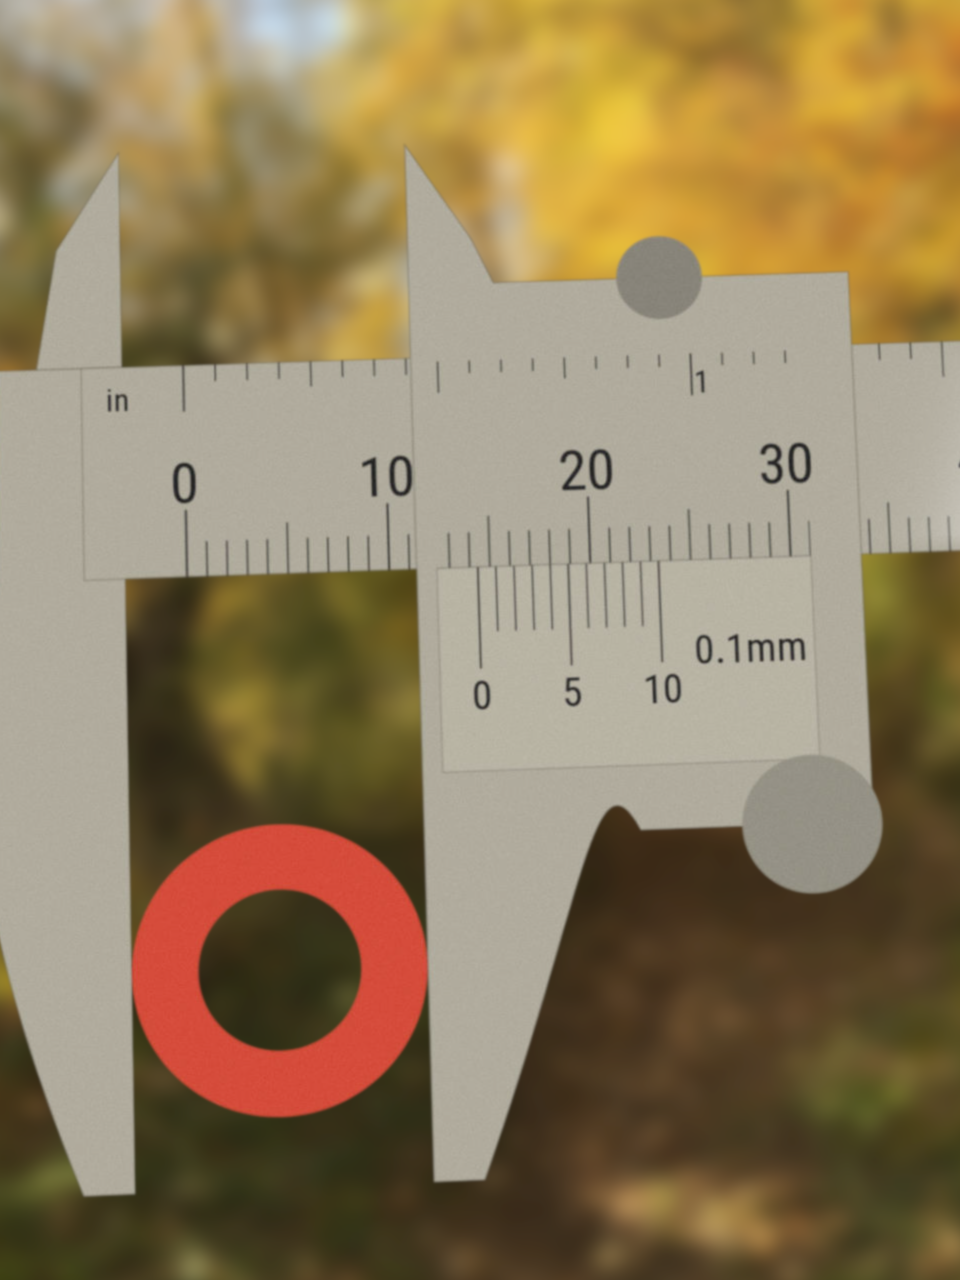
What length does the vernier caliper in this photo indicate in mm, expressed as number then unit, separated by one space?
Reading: 14.4 mm
